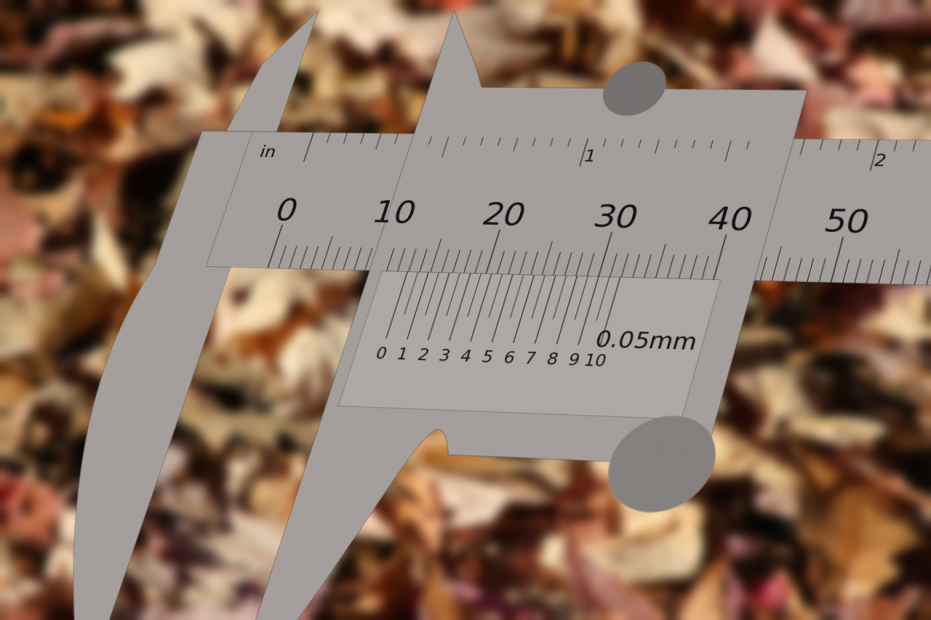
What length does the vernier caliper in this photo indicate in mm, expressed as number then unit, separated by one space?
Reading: 12.9 mm
